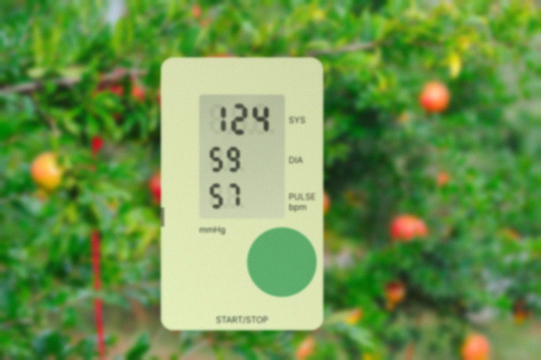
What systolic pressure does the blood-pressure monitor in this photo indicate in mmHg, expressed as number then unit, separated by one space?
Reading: 124 mmHg
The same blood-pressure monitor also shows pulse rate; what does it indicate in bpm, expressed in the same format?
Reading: 57 bpm
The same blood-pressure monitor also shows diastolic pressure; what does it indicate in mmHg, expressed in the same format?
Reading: 59 mmHg
